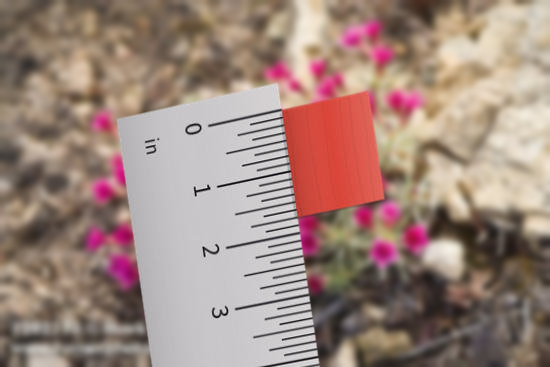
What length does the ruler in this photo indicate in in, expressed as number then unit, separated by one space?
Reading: 1.75 in
